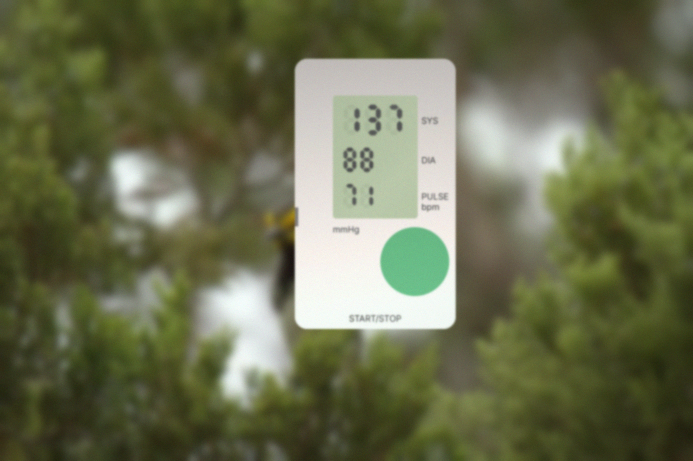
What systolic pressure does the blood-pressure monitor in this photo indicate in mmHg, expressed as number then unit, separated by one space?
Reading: 137 mmHg
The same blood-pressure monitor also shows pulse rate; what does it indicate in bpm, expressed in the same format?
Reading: 71 bpm
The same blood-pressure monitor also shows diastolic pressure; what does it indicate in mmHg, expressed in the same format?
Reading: 88 mmHg
